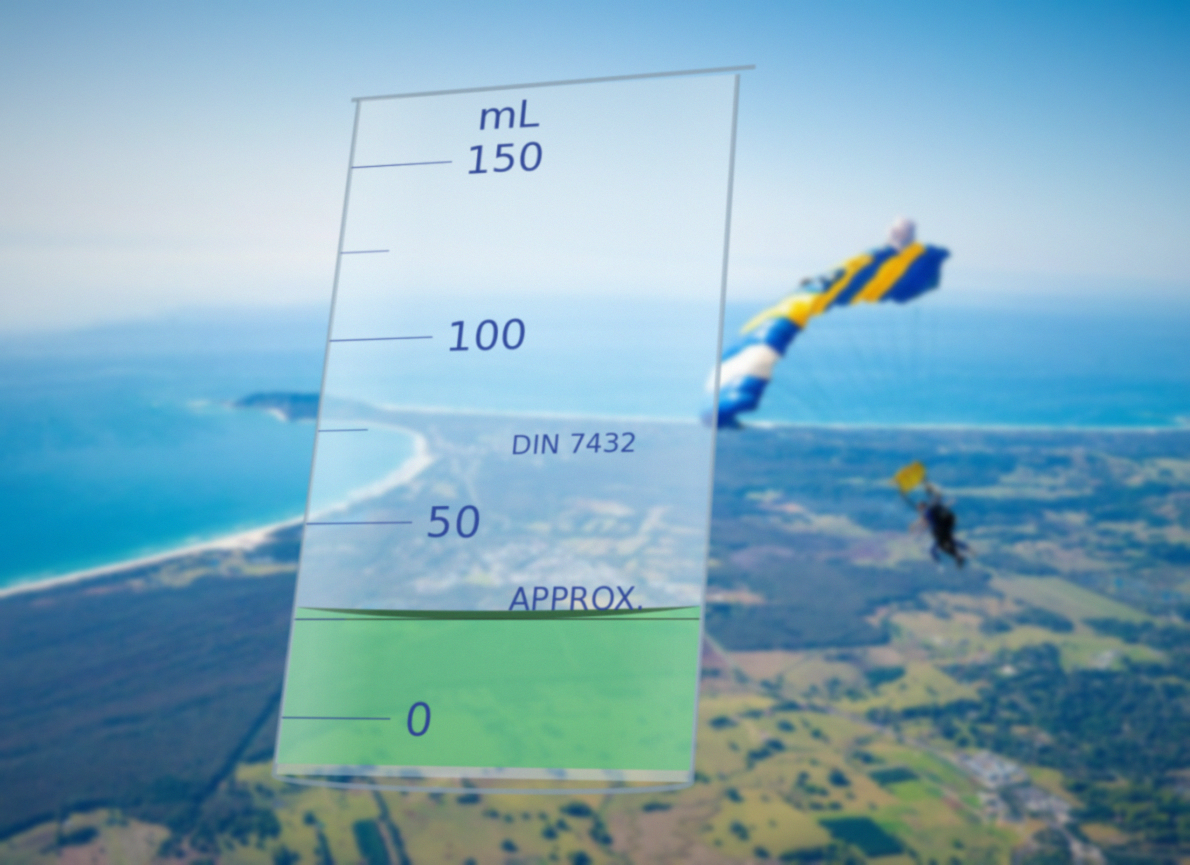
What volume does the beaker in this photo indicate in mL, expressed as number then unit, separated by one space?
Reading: 25 mL
